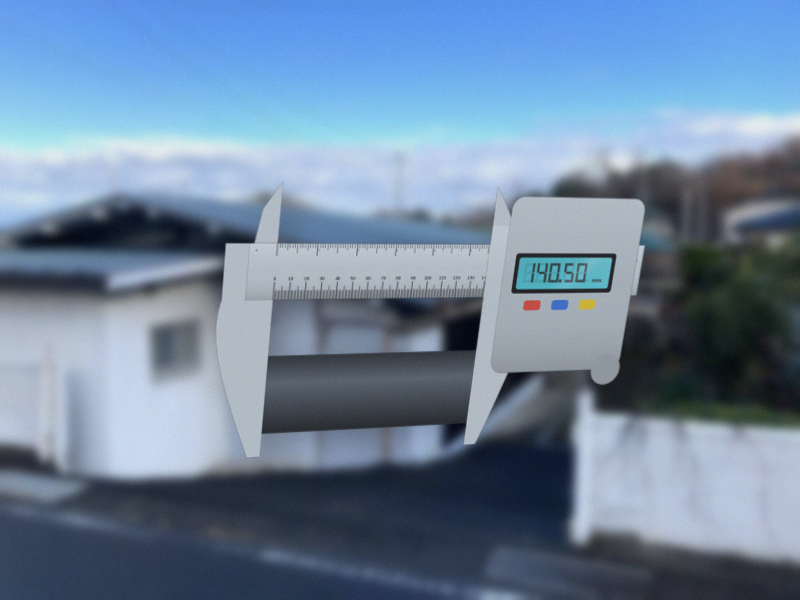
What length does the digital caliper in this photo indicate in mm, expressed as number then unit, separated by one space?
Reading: 140.50 mm
